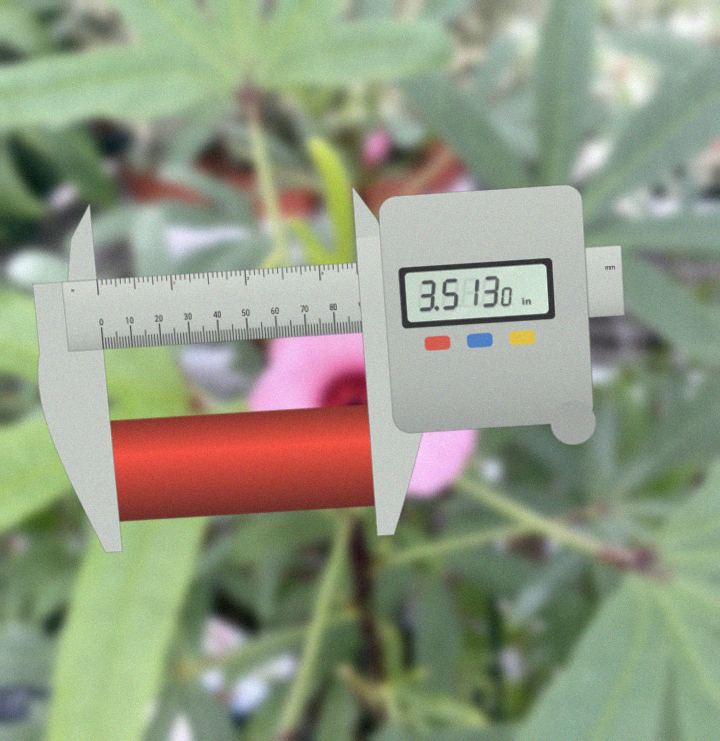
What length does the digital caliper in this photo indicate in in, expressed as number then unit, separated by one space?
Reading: 3.5130 in
